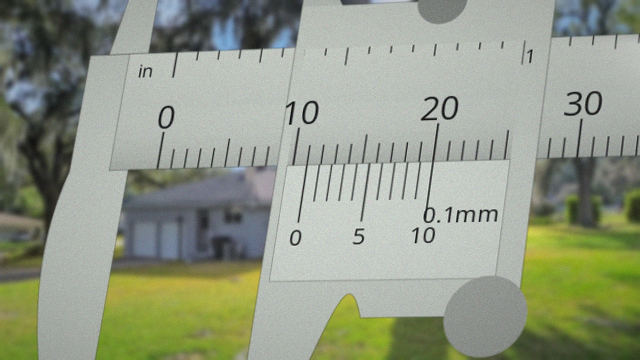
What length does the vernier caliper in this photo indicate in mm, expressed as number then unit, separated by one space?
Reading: 11.0 mm
